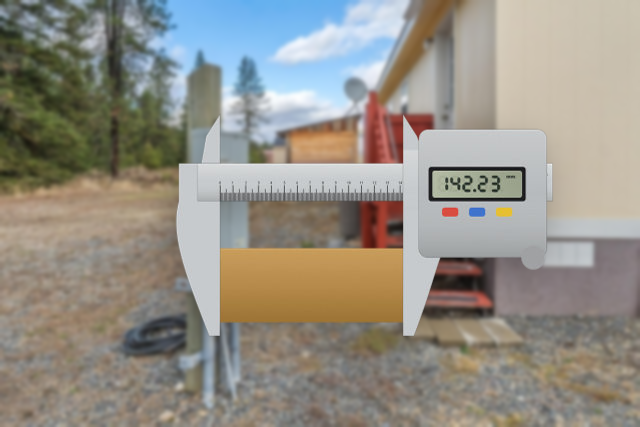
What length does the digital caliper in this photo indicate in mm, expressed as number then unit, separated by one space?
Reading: 142.23 mm
